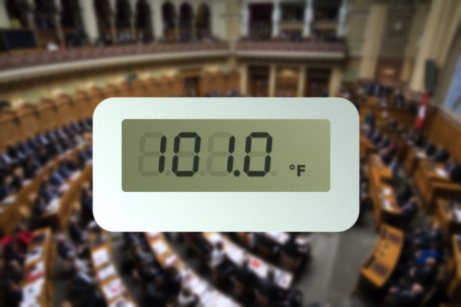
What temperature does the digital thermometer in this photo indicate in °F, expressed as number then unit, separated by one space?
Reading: 101.0 °F
